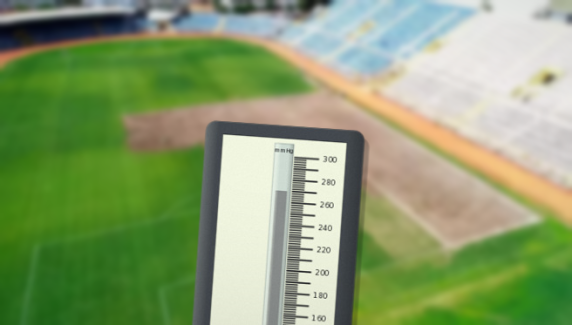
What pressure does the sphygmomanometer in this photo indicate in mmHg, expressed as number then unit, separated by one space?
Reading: 270 mmHg
